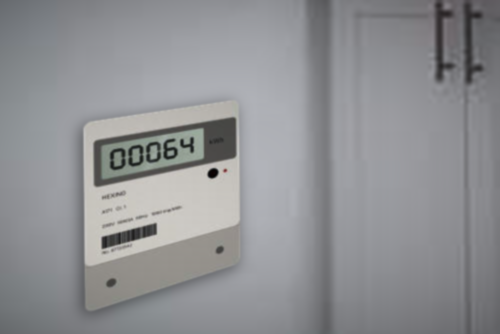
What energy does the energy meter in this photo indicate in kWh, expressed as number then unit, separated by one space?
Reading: 64 kWh
